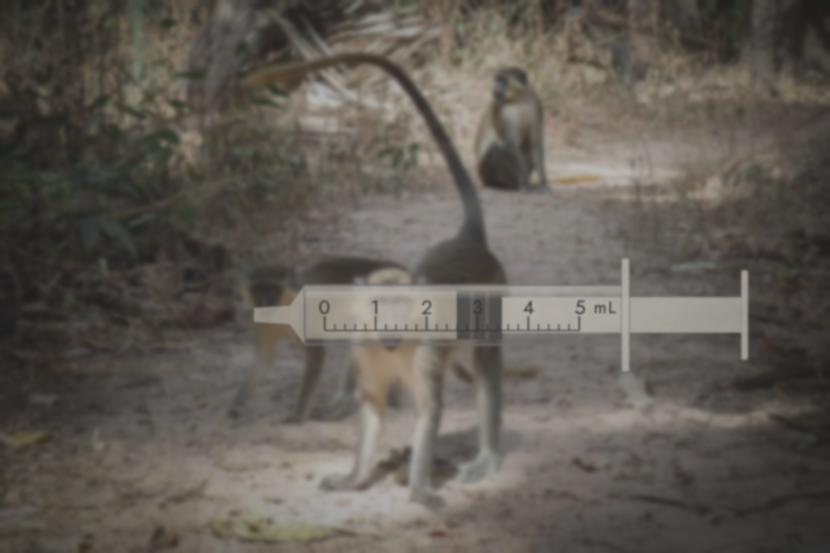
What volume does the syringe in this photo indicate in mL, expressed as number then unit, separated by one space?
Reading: 2.6 mL
